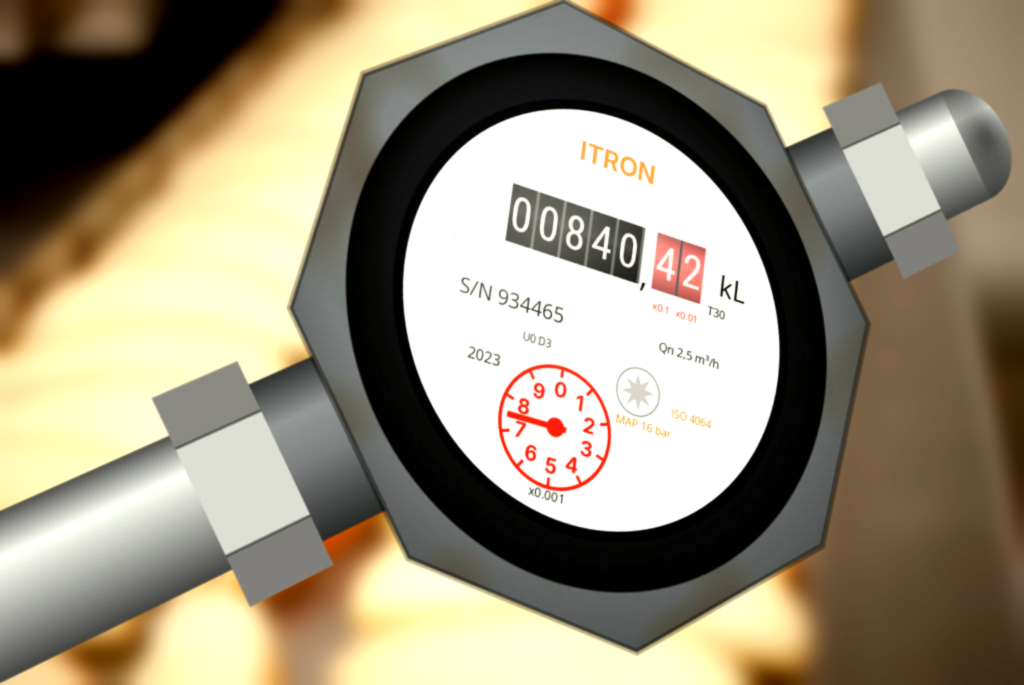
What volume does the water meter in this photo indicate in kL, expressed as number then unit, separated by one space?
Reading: 840.427 kL
